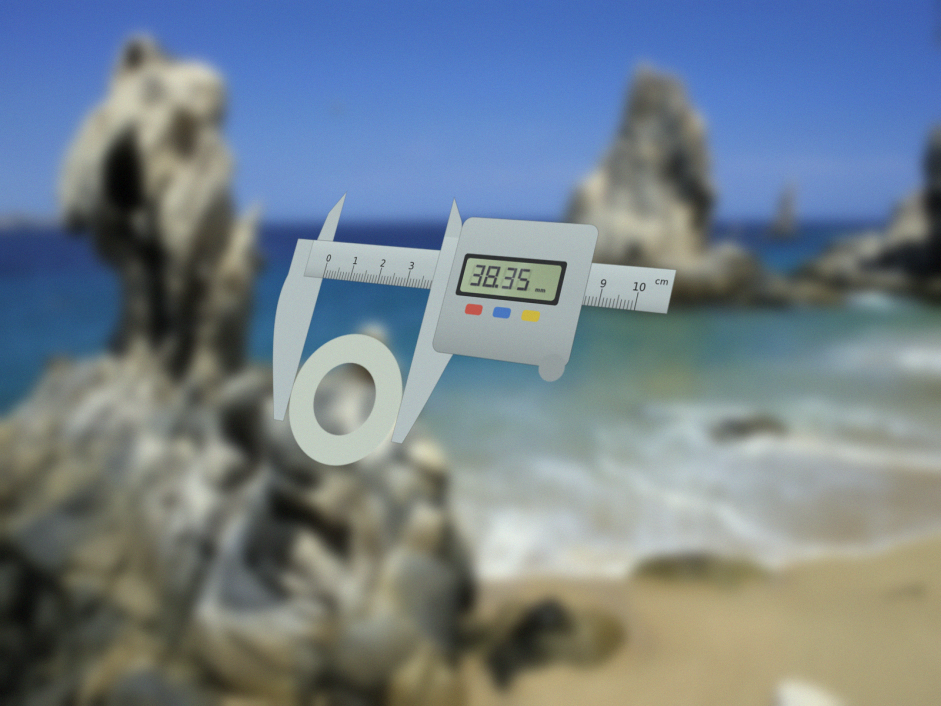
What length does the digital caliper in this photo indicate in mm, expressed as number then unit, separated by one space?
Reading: 38.35 mm
